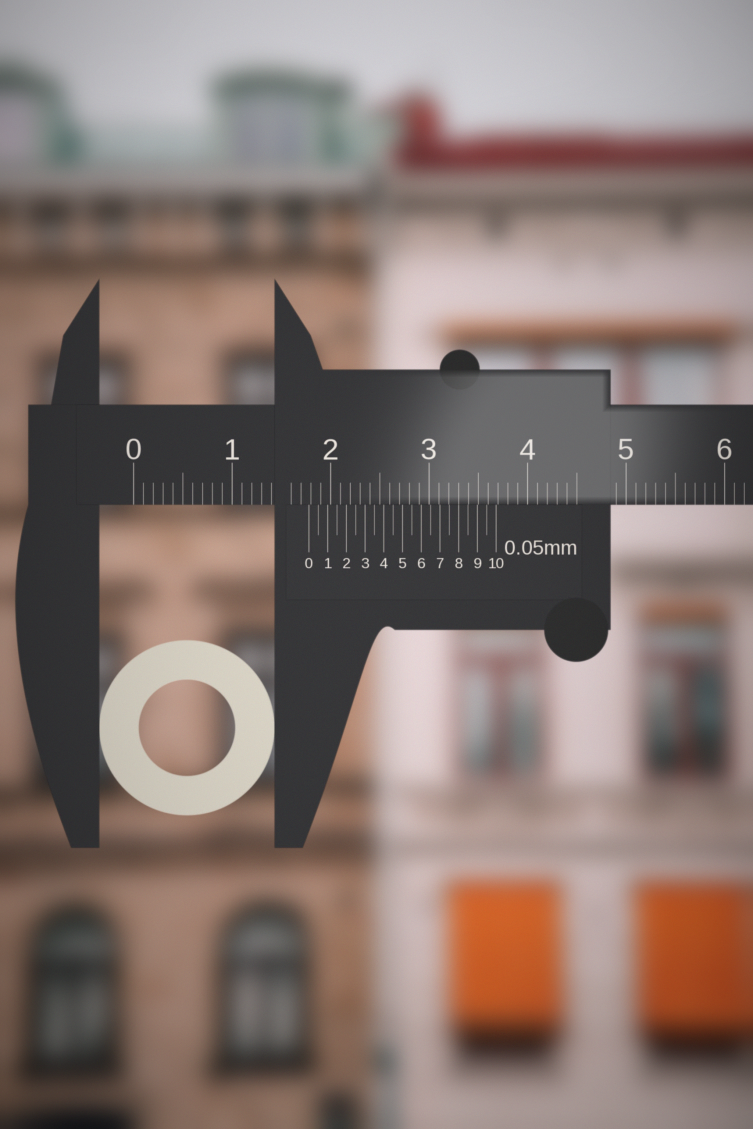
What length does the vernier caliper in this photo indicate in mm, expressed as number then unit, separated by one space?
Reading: 17.8 mm
